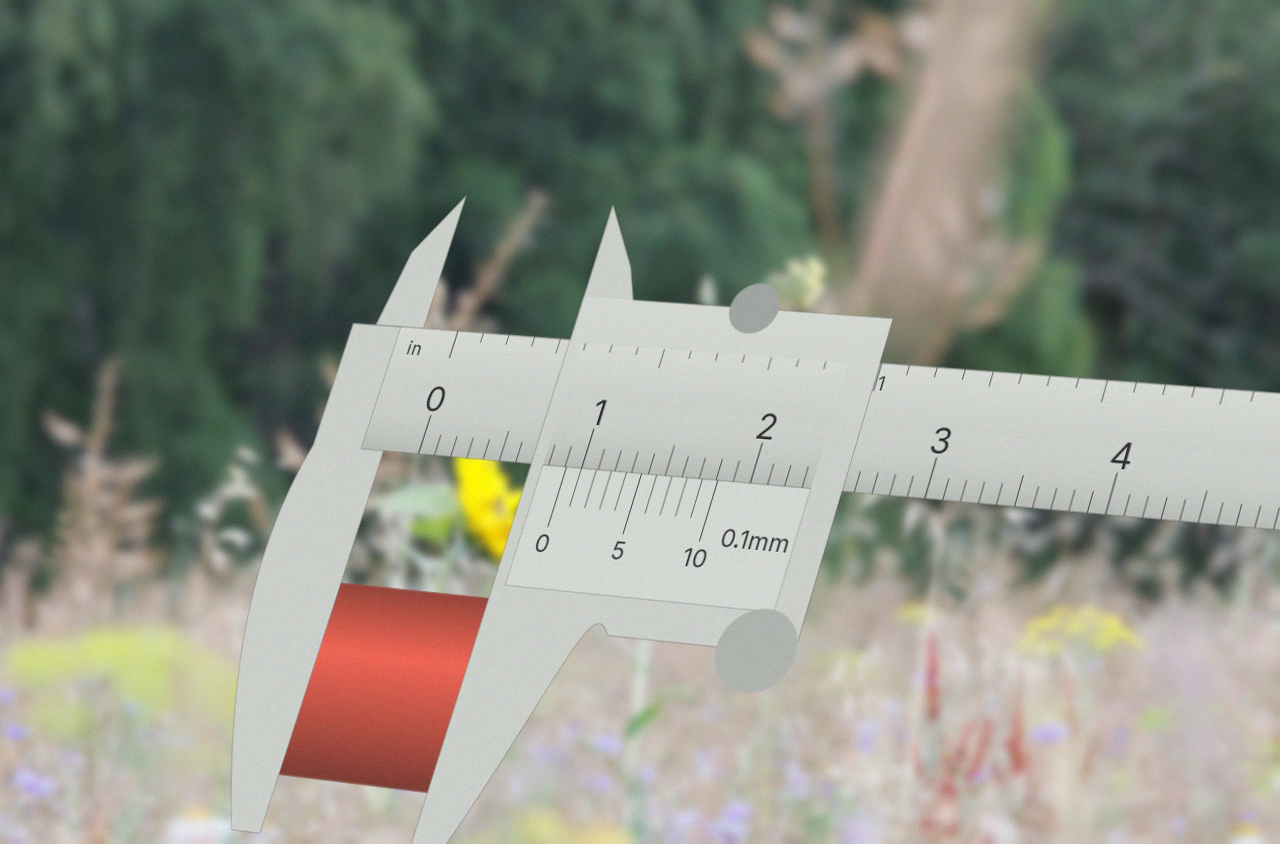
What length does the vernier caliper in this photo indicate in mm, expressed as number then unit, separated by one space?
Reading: 9.1 mm
